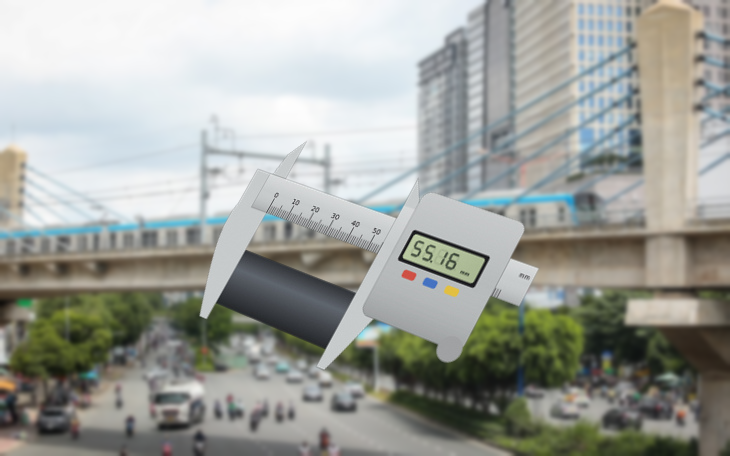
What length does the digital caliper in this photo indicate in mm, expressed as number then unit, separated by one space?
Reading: 55.16 mm
